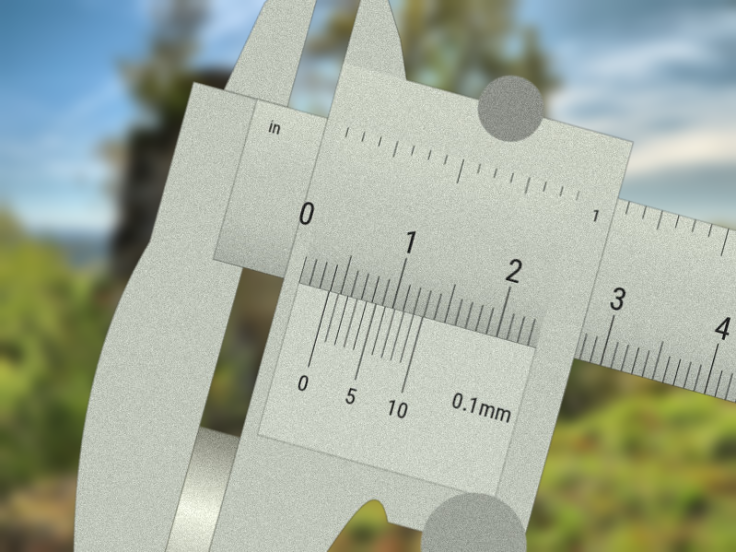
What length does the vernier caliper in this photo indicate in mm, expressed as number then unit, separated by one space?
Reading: 3.9 mm
